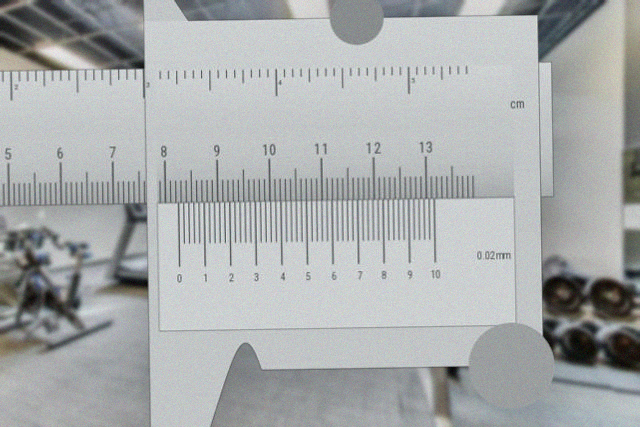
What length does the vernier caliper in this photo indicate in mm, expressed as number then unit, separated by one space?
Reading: 82.5 mm
